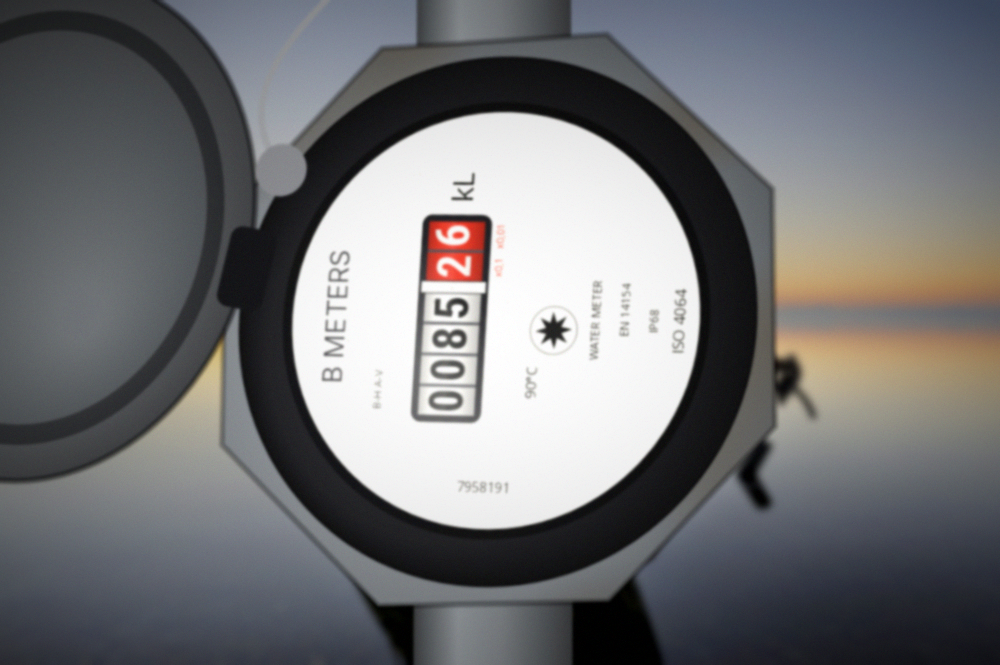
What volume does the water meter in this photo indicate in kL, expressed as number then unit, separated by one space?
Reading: 85.26 kL
